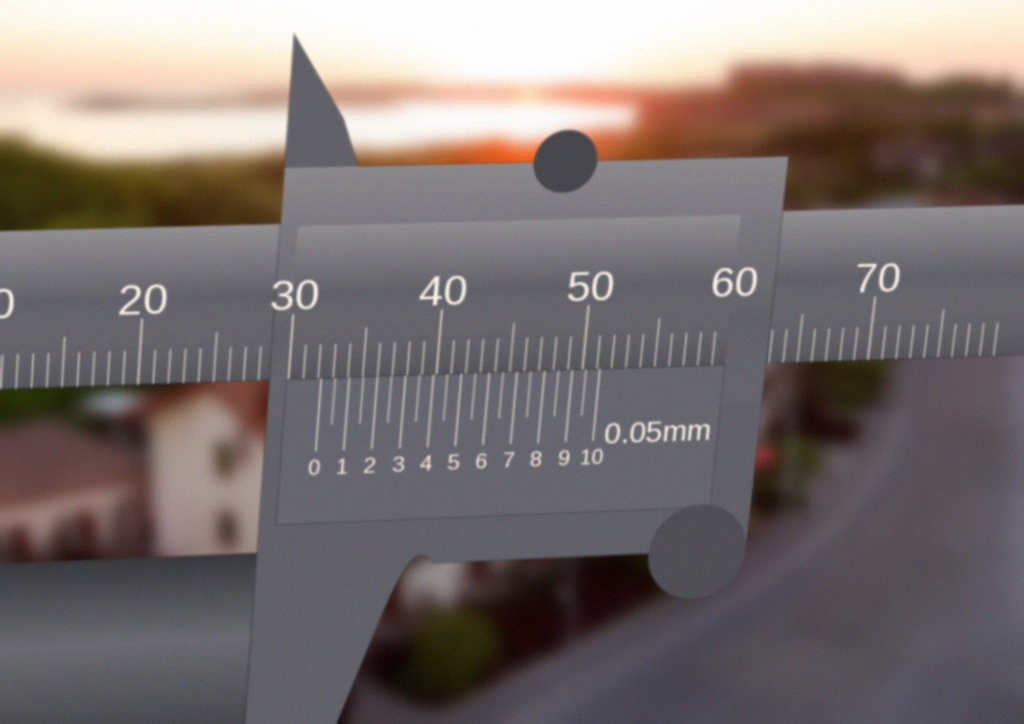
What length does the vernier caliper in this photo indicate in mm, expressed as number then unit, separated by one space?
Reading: 32.2 mm
